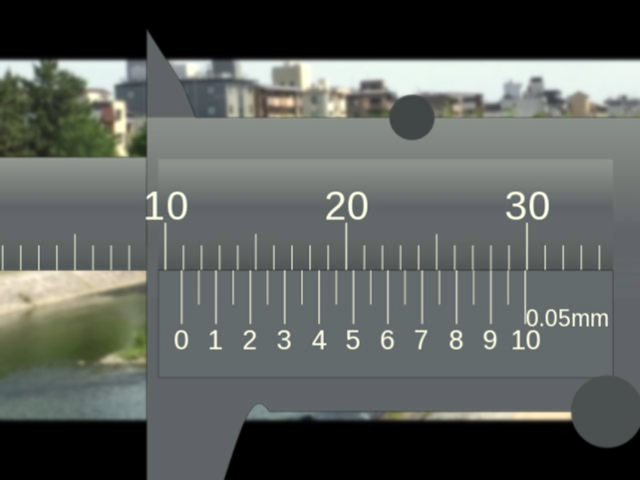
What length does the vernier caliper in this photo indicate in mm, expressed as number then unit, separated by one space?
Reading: 10.9 mm
